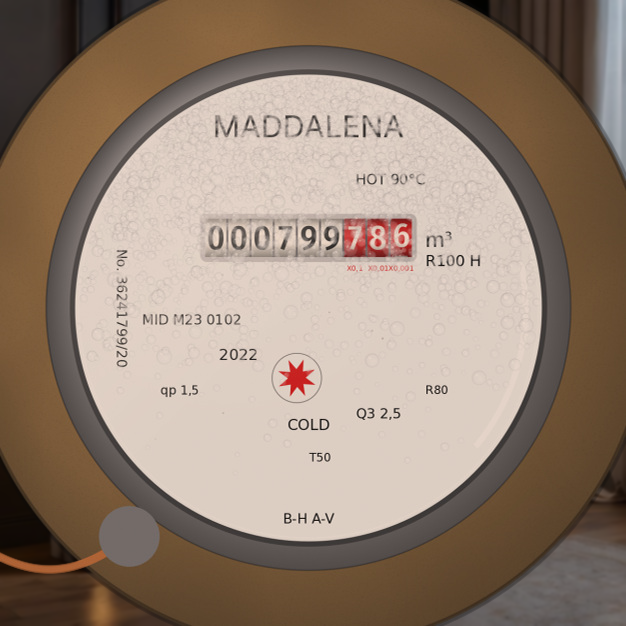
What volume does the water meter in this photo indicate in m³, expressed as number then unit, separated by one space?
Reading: 799.786 m³
